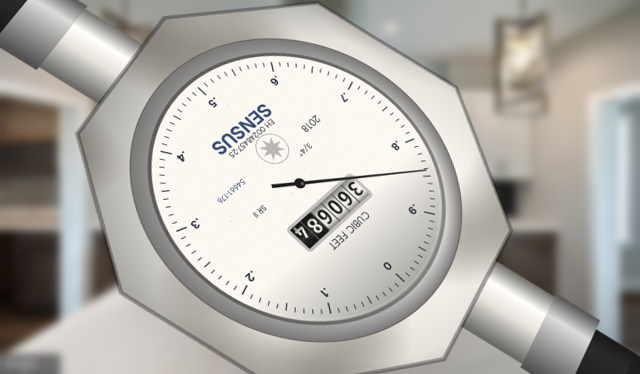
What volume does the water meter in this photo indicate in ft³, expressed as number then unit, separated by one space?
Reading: 360683.84 ft³
